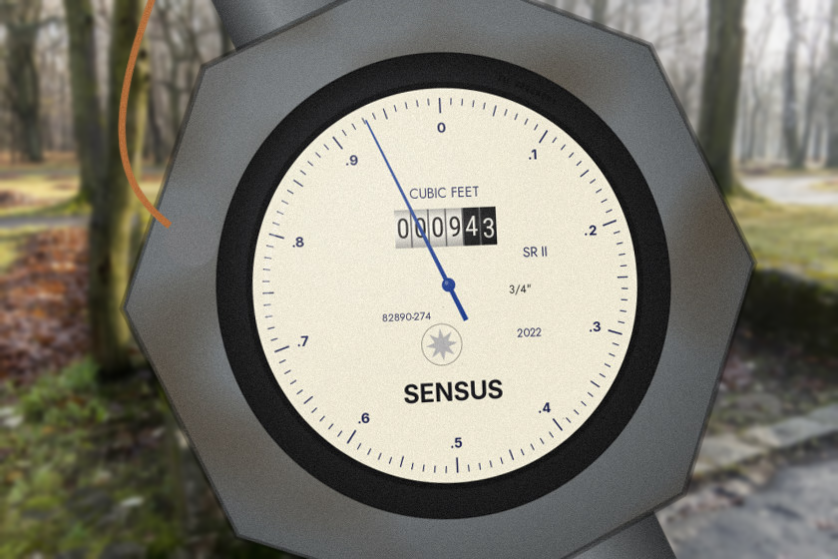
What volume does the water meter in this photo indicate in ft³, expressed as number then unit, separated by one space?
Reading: 942.93 ft³
